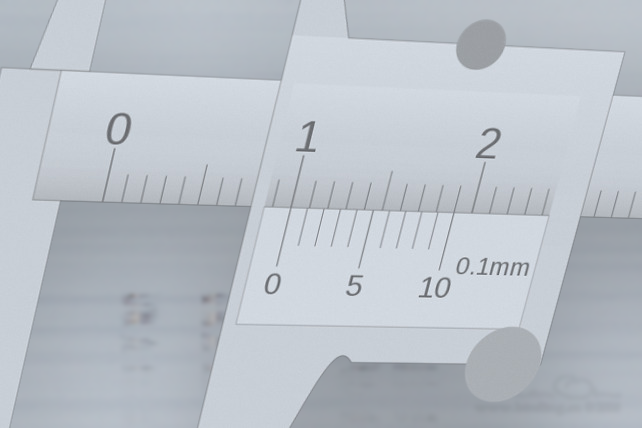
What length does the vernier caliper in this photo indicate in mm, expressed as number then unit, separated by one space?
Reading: 10.0 mm
